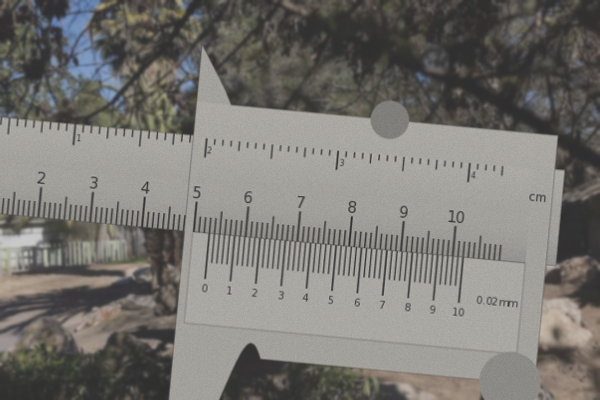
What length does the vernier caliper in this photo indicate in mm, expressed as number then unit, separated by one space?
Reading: 53.0 mm
